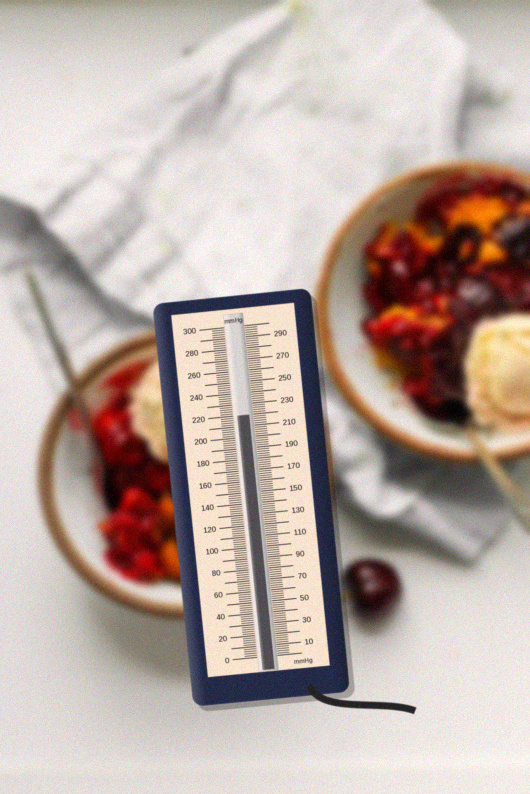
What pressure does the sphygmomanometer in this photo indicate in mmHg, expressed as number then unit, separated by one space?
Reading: 220 mmHg
